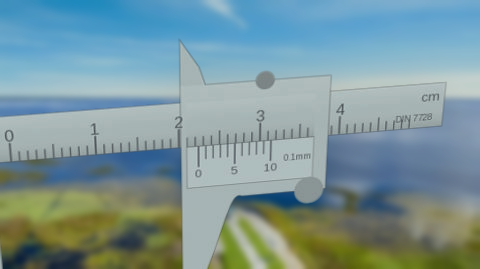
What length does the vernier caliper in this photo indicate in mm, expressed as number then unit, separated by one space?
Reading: 22.4 mm
